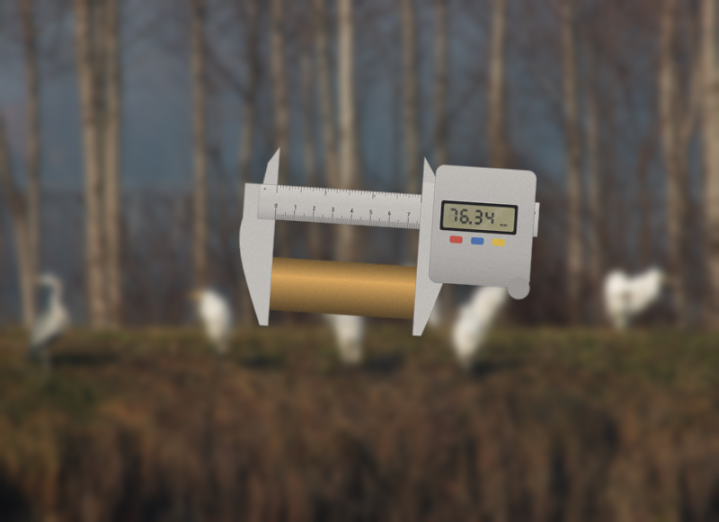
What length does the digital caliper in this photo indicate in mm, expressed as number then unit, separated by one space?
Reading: 76.34 mm
